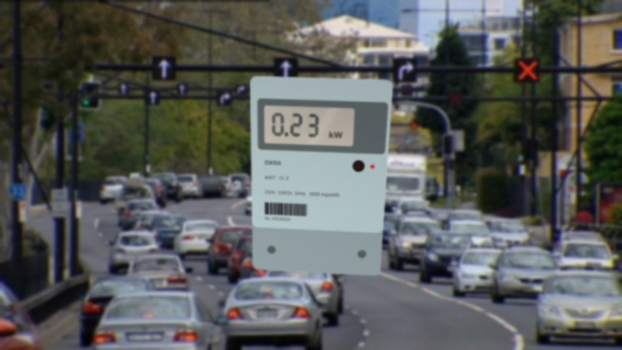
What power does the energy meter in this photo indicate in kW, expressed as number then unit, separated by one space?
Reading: 0.23 kW
